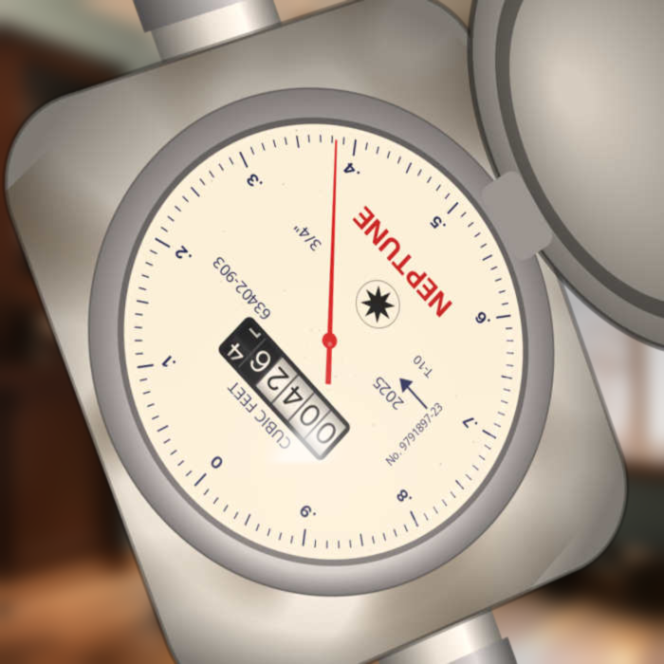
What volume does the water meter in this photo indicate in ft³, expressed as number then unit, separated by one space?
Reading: 4264.38 ft³
